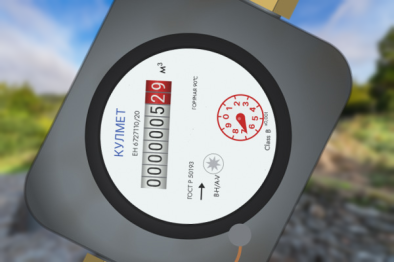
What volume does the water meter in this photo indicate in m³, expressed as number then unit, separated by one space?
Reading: 5.296 m³
